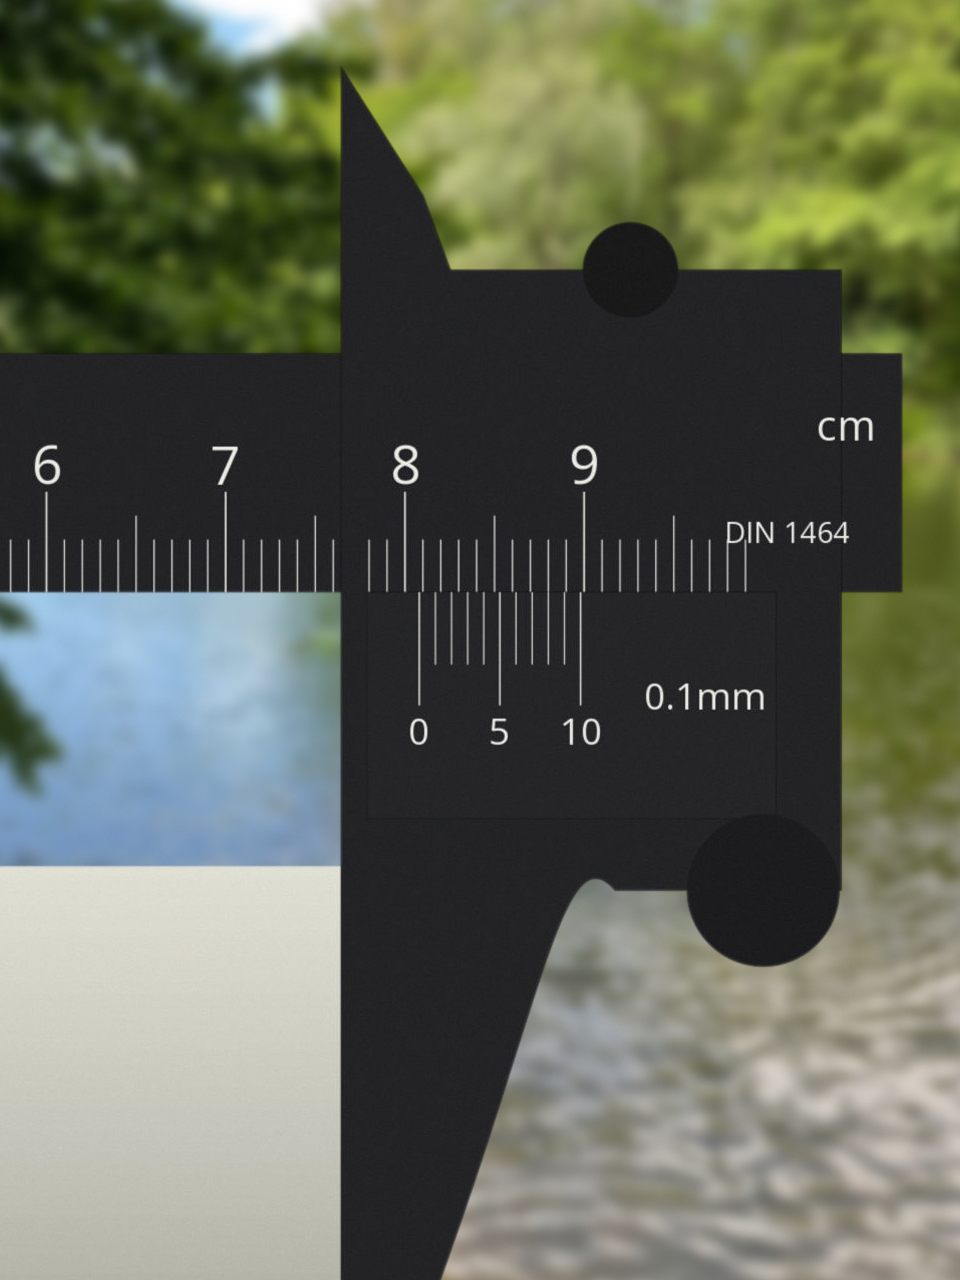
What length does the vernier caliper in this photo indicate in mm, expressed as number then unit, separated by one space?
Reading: 80.8 mm
